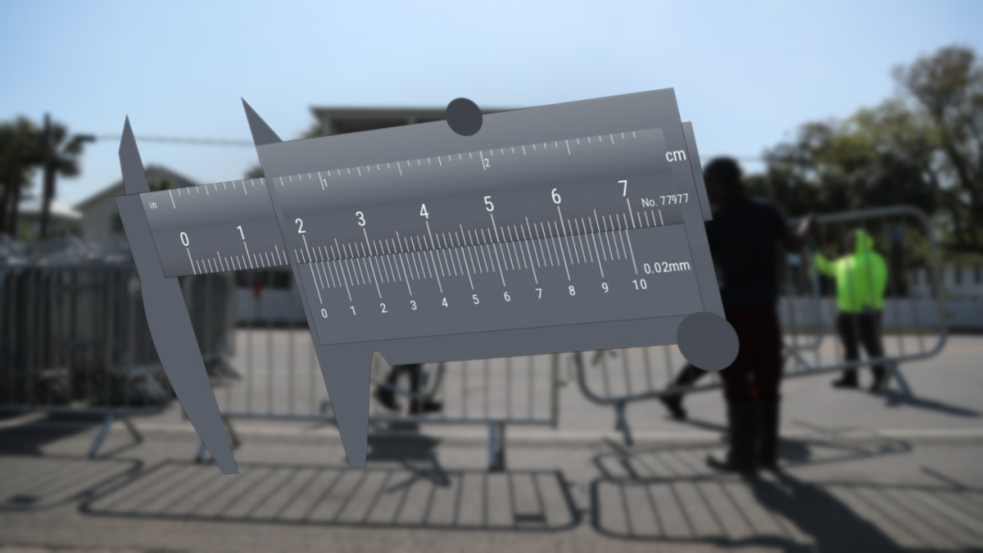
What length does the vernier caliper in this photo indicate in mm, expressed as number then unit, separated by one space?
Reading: 19.8 mm
